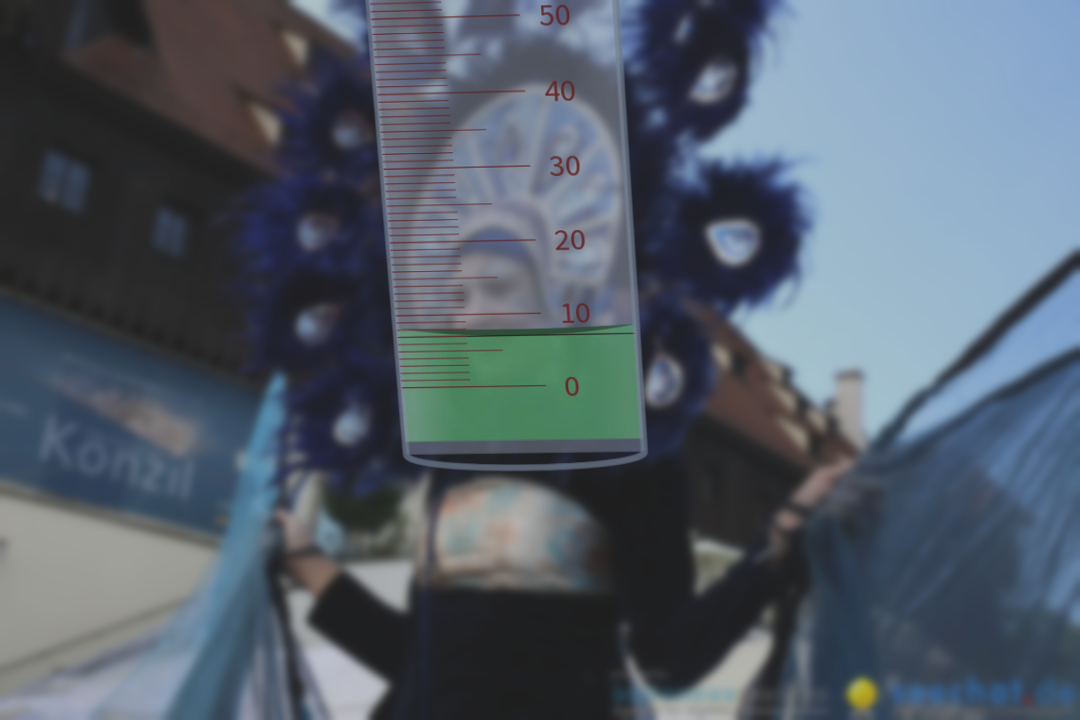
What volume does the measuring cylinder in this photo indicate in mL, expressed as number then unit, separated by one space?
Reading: 7 mL
